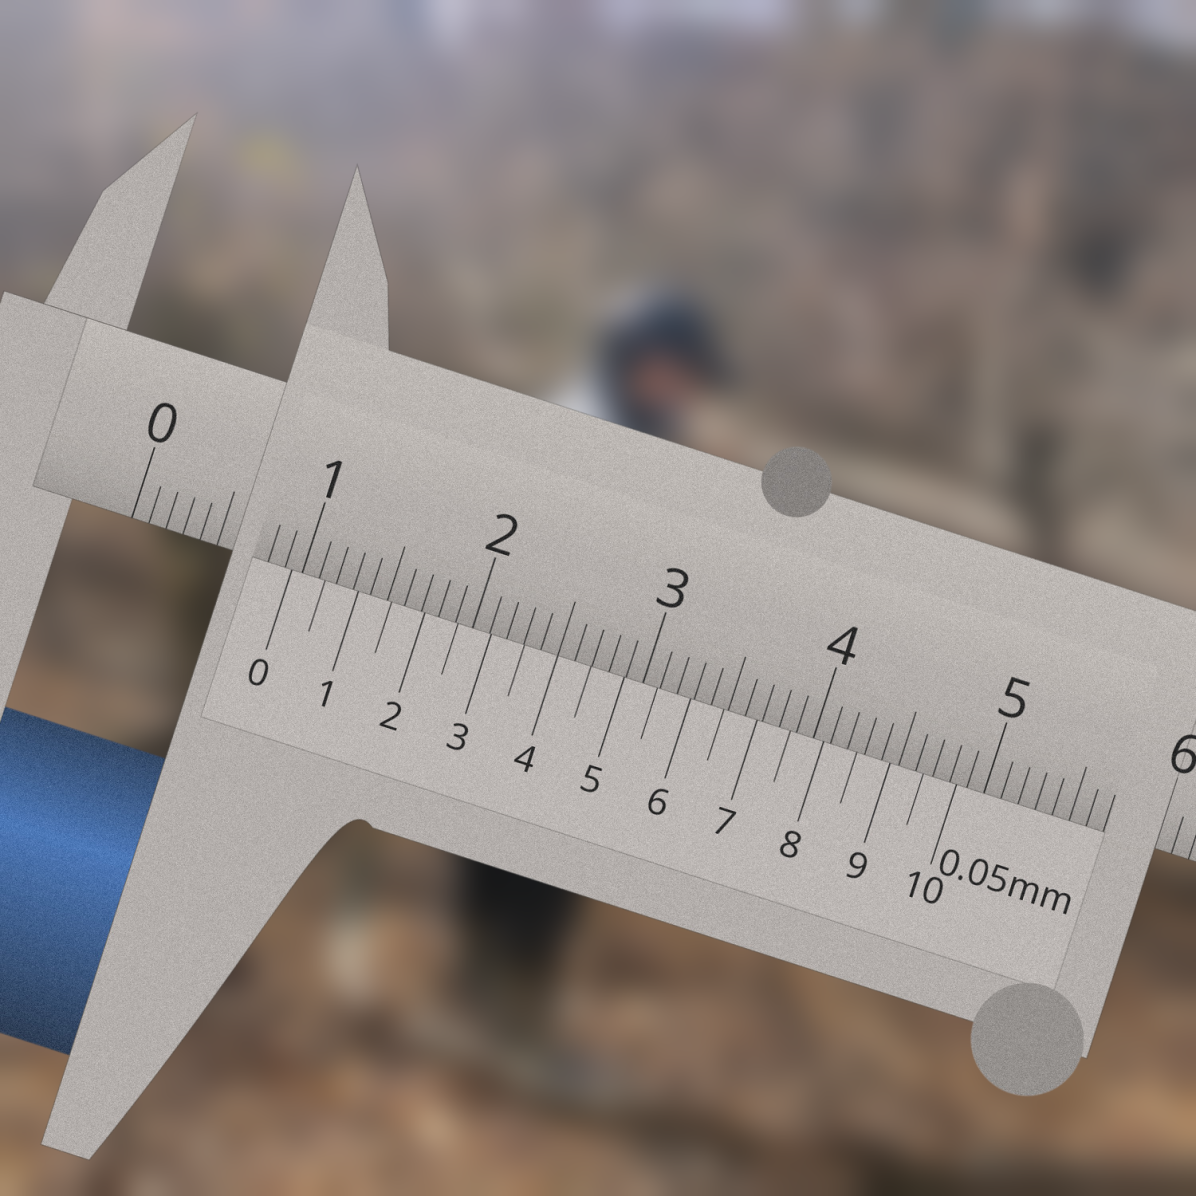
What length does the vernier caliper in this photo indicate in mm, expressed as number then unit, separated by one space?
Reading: 9.4 mm
